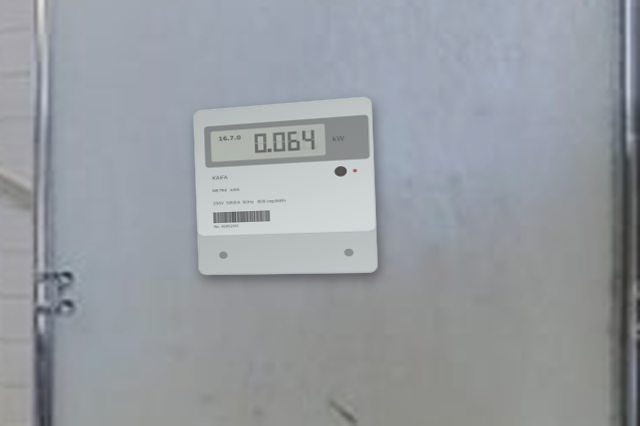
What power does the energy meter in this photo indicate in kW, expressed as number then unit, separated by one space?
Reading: 0.064 kW
